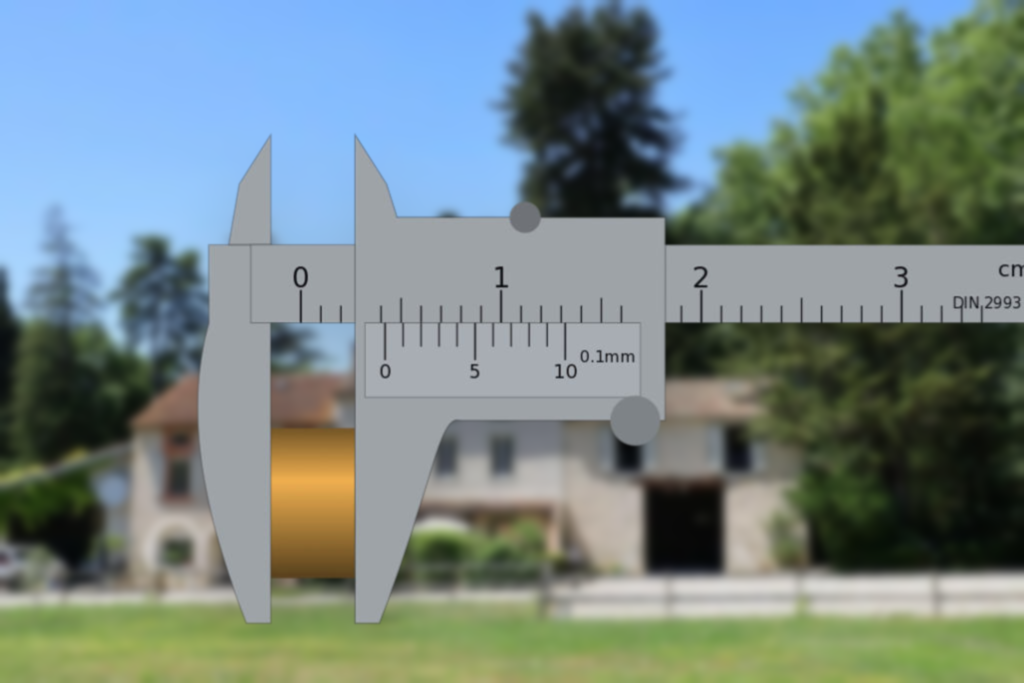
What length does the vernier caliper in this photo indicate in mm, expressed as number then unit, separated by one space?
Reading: 4.2 mm
